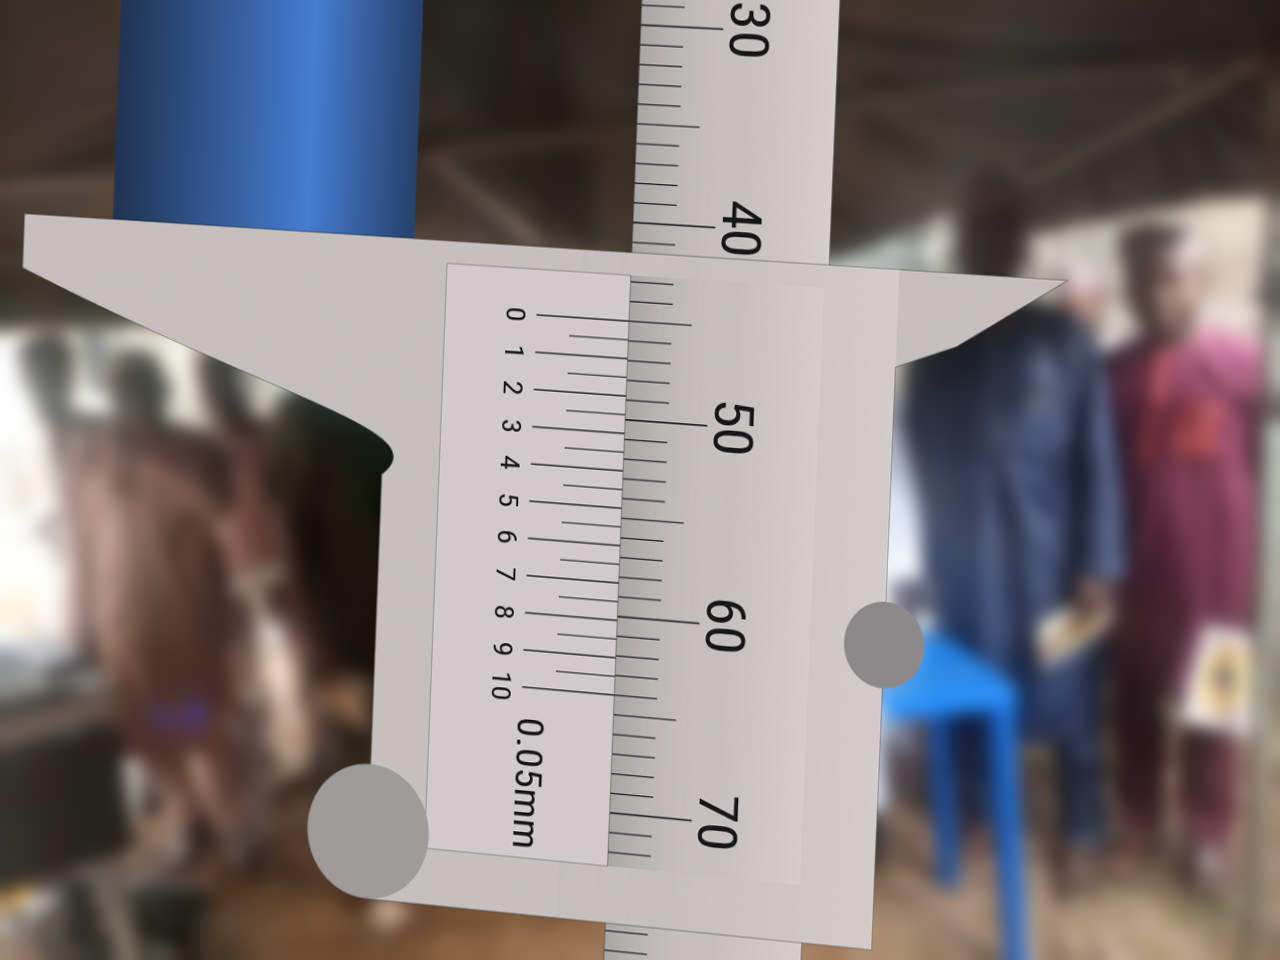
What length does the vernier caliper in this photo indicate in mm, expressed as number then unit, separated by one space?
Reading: 45.0 mm
